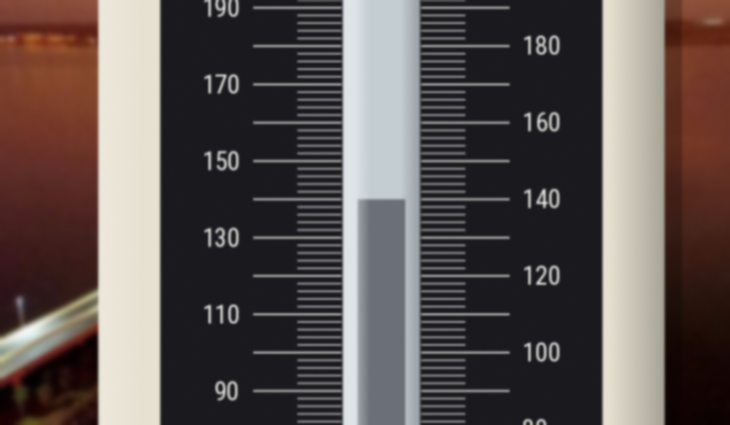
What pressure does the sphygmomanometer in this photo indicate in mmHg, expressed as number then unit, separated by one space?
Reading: 140 mmHg
